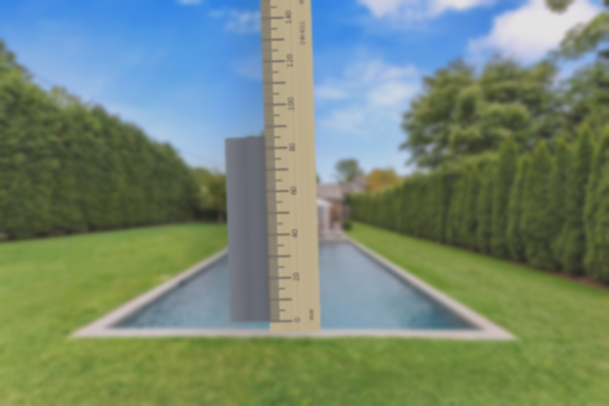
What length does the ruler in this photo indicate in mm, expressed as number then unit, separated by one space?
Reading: 85 mm
